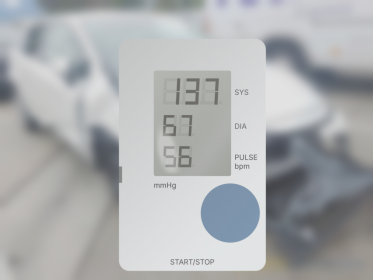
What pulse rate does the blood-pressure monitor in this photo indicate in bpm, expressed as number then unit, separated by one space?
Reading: 56 bpm
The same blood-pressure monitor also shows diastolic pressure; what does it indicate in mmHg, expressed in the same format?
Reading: 67 mmHg
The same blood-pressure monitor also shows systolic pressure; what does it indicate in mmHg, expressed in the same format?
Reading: 137 mmHg
